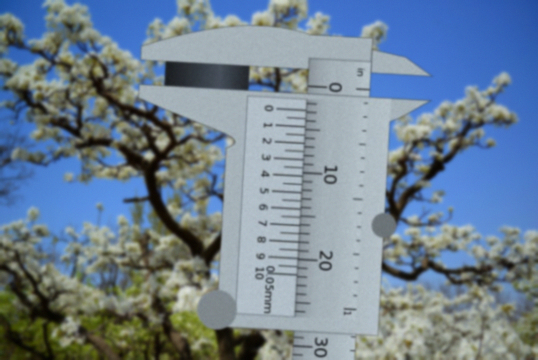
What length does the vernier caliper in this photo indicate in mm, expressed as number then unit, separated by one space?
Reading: 2.8 mm
